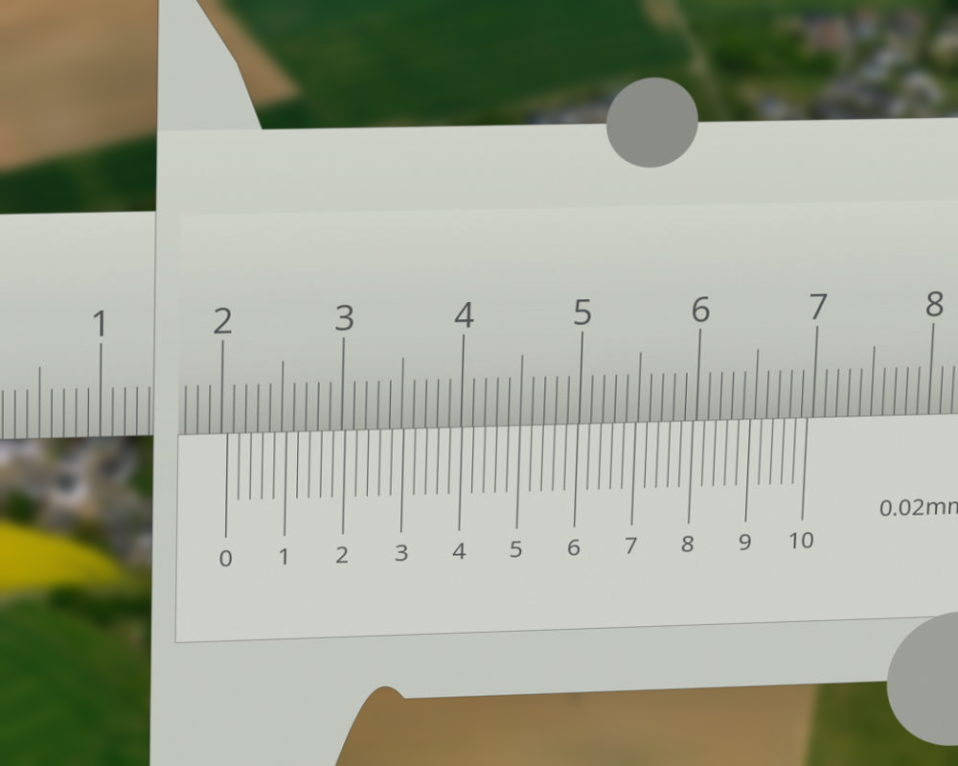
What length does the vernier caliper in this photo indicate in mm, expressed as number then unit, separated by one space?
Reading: 20.5 mm
